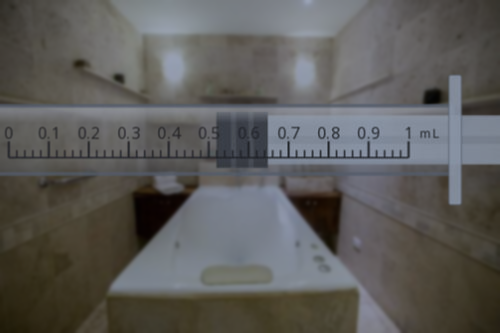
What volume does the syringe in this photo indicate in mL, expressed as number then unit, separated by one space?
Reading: 0.52 mL
